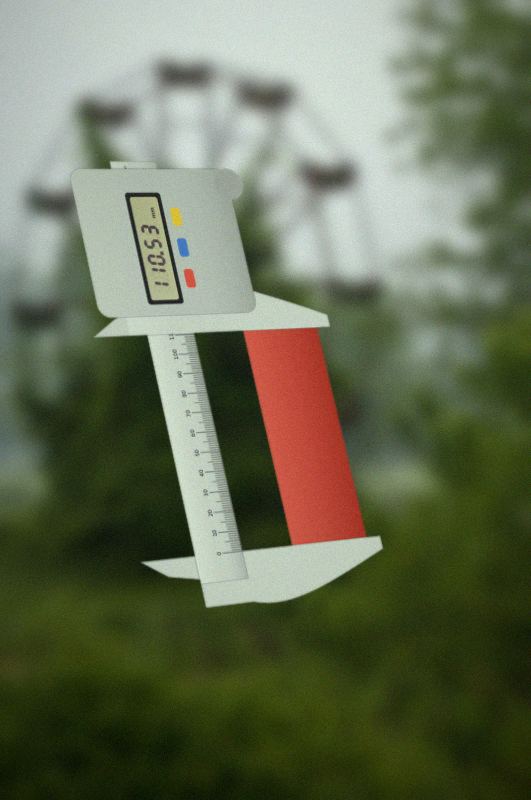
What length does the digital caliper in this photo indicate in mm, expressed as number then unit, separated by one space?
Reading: 110.53 mm
